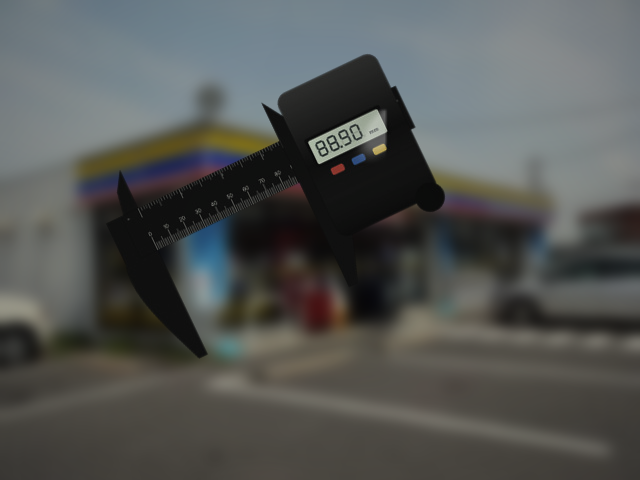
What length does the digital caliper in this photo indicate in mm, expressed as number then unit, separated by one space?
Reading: 88.90 mm
